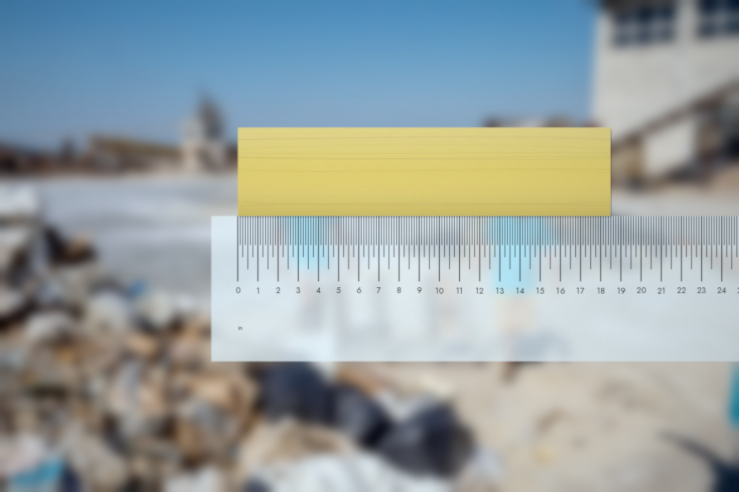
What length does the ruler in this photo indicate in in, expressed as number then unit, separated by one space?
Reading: 18.5 in
